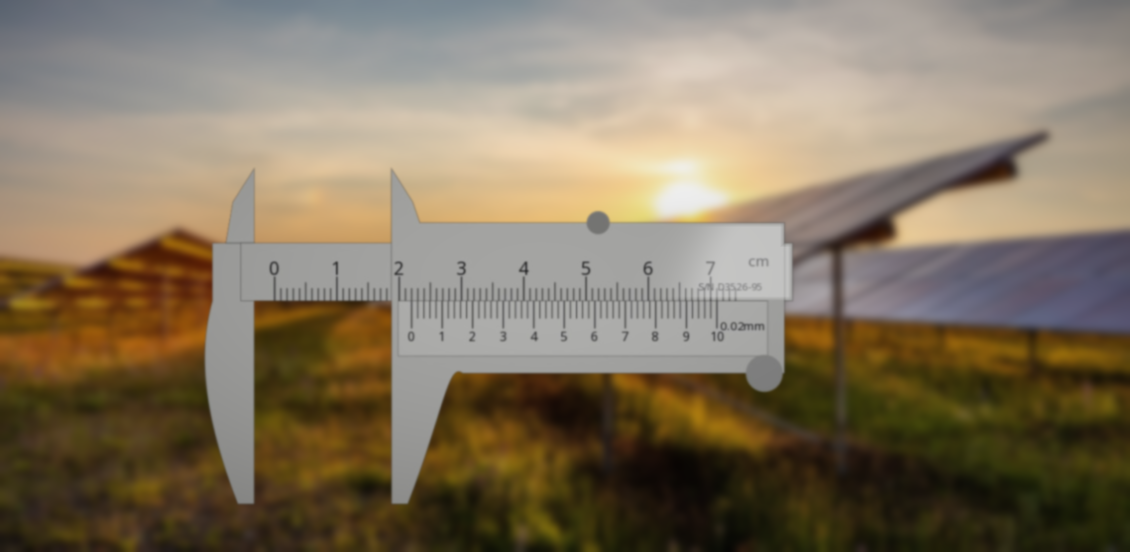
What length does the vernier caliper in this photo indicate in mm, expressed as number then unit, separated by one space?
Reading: 22.0 mm
